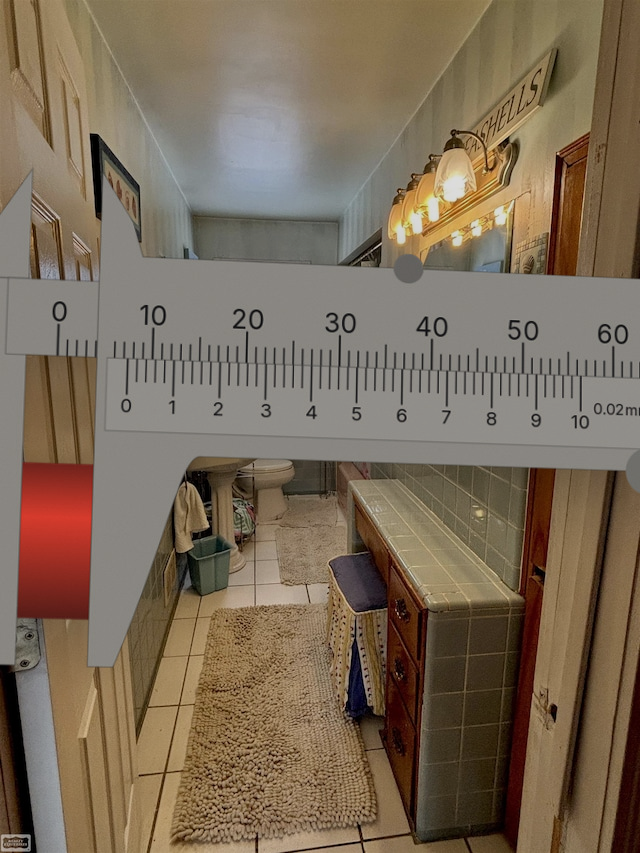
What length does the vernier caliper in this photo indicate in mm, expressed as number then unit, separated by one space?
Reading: 7.4 mm
